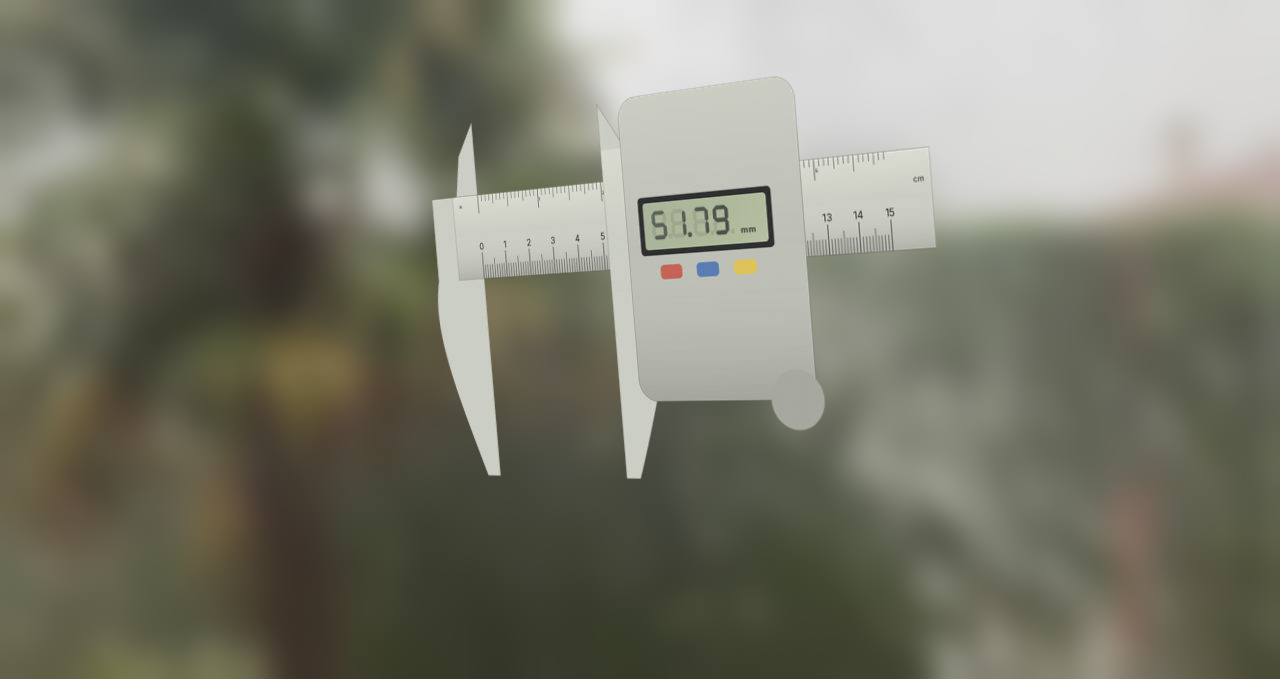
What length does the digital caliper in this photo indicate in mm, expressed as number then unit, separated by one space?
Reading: 51.79 mm
